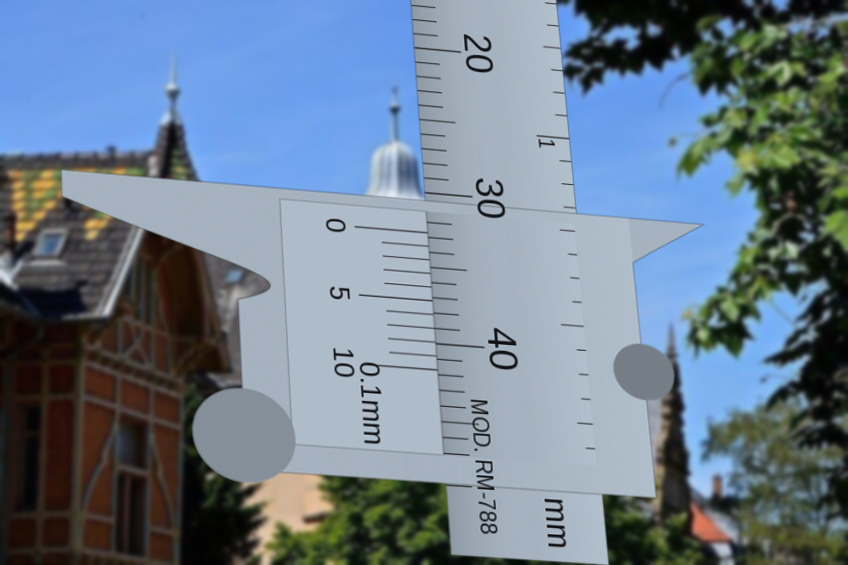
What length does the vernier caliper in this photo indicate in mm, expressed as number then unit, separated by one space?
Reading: 32.7 mm
